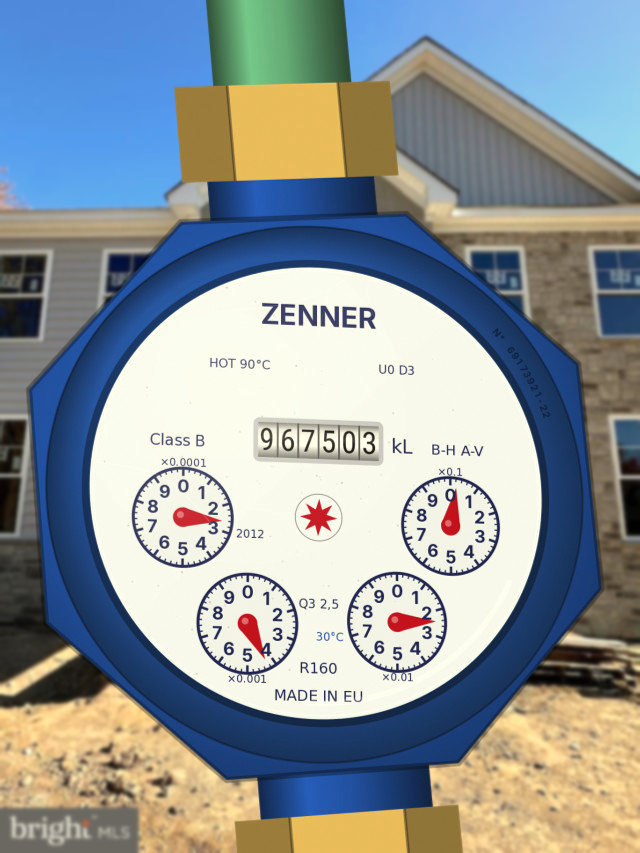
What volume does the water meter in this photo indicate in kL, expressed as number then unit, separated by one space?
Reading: 967503.0242 kL
